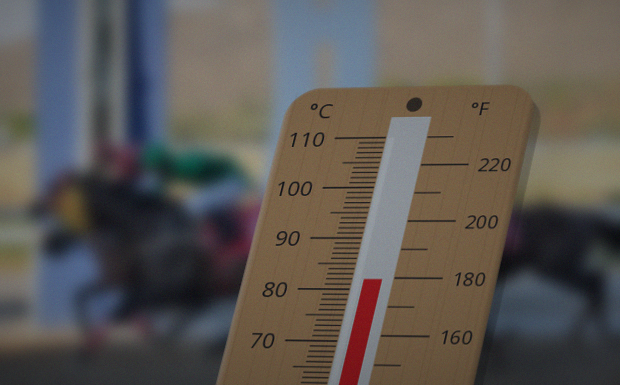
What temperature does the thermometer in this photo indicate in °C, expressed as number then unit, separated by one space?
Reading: 82 °C
